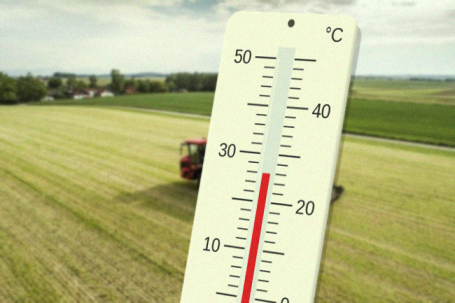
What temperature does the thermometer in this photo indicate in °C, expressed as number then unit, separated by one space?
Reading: 26 °C
